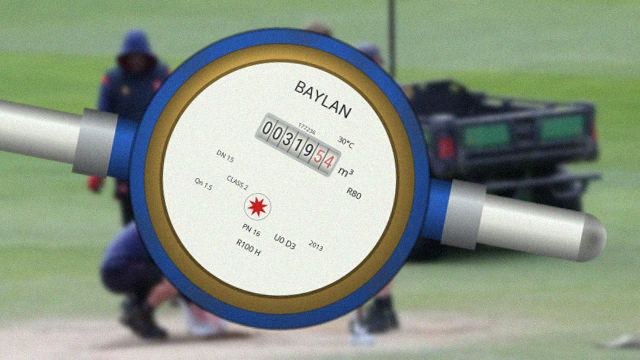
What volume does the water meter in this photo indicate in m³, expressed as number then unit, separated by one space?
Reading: 319.54 m³
